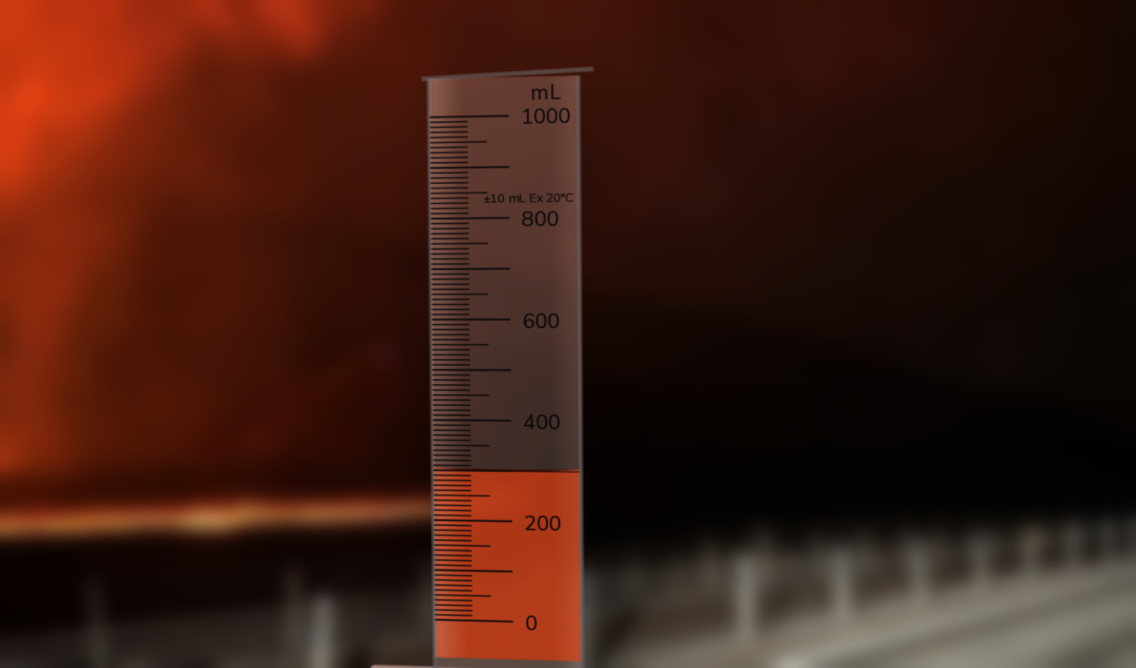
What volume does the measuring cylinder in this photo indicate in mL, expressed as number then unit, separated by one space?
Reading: 300 mL
